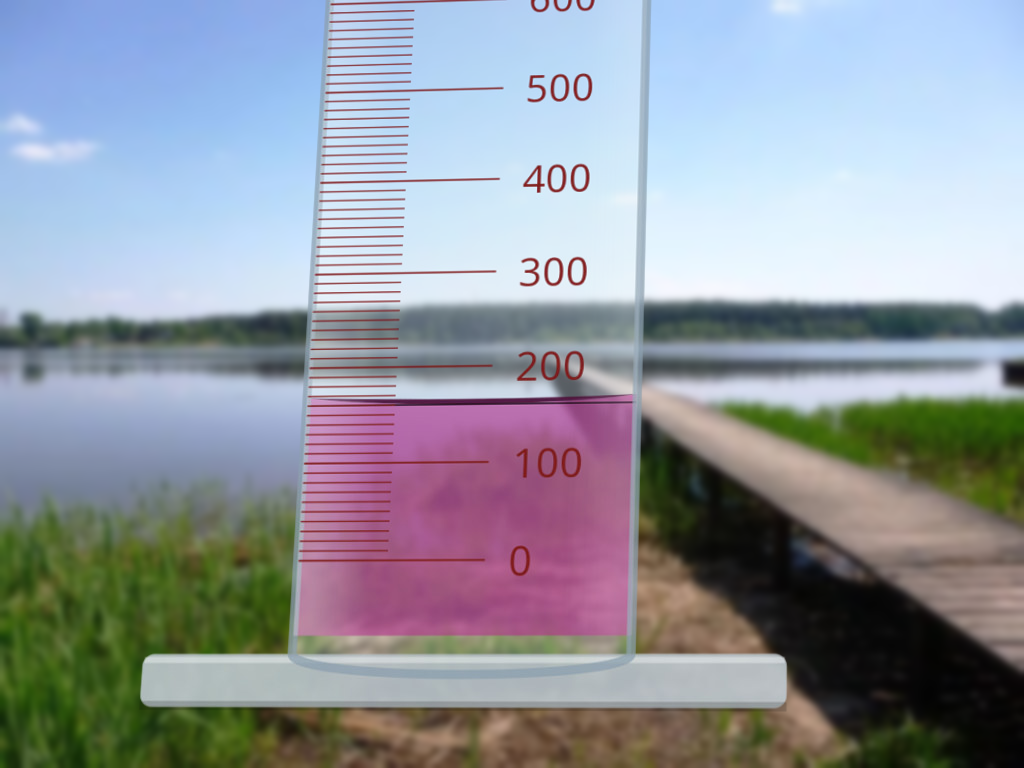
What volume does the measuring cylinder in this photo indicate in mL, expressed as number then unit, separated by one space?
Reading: 160 mL
